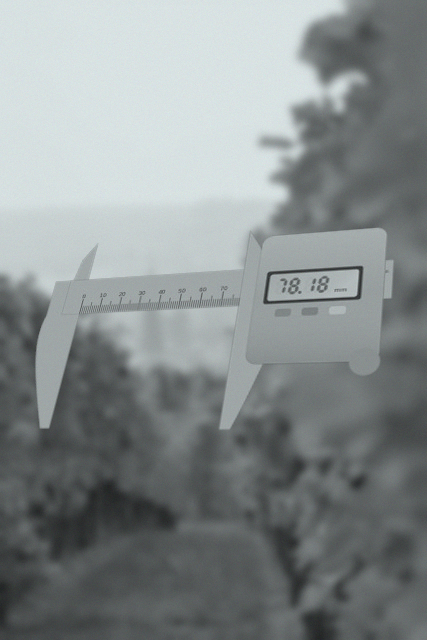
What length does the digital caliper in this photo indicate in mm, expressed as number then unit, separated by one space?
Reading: 78.18 mm
